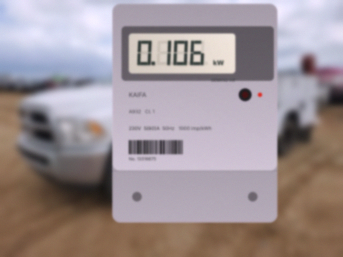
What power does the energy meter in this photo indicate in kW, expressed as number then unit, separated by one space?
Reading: 0.106 kW
